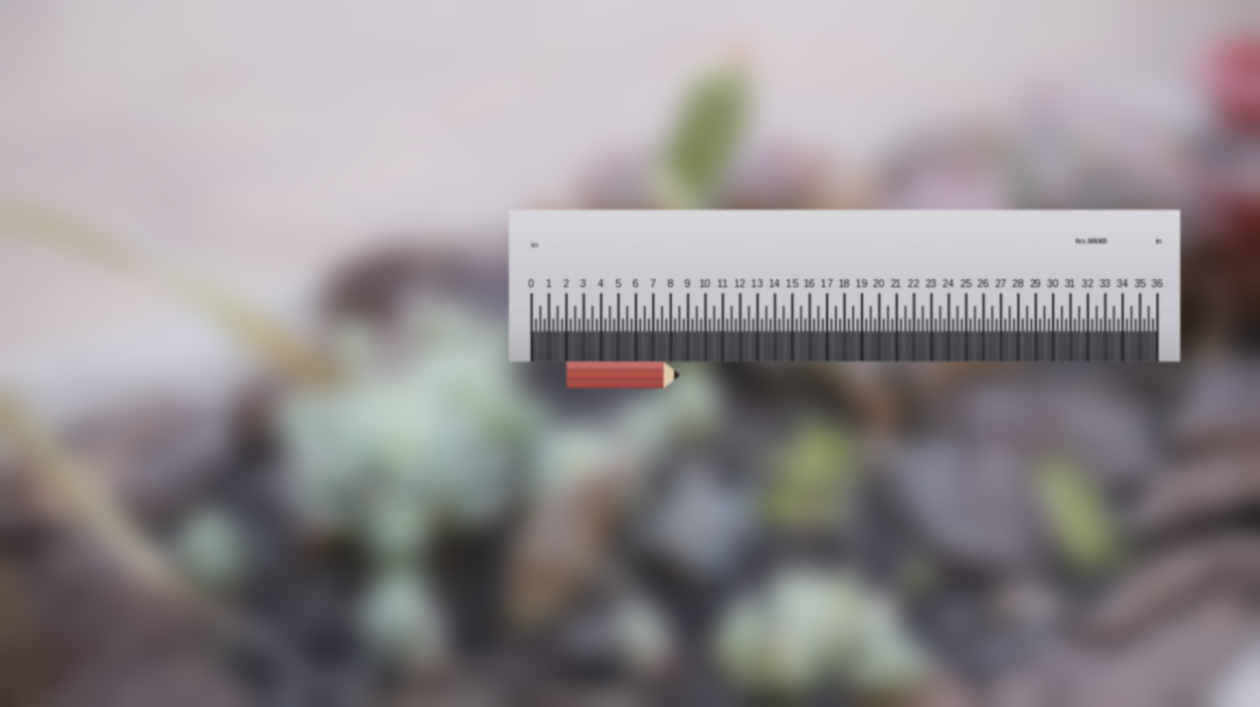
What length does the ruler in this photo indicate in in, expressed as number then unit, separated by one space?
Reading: 6.5 in
